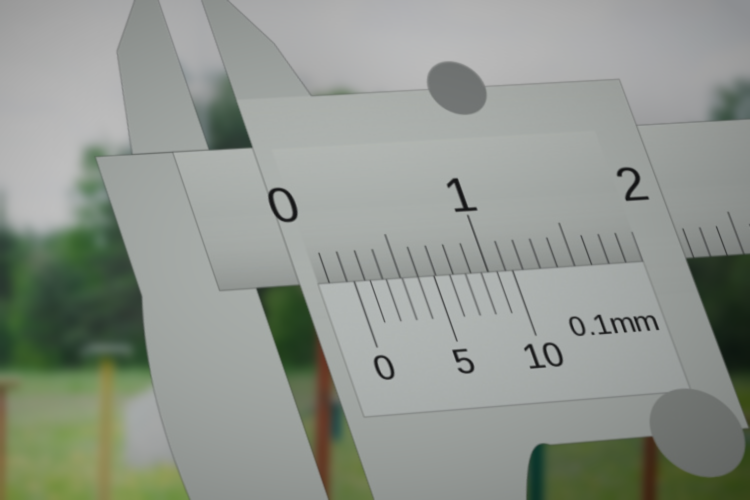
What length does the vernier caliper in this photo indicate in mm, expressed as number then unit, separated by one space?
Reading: 2.4 mm
